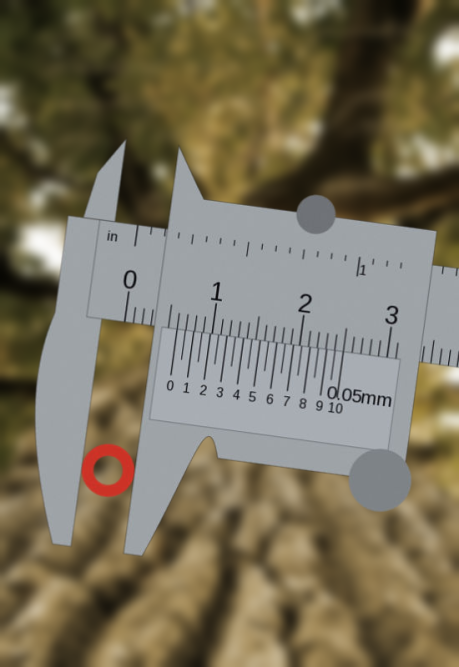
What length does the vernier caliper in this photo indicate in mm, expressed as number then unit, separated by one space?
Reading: 6.0 mm
